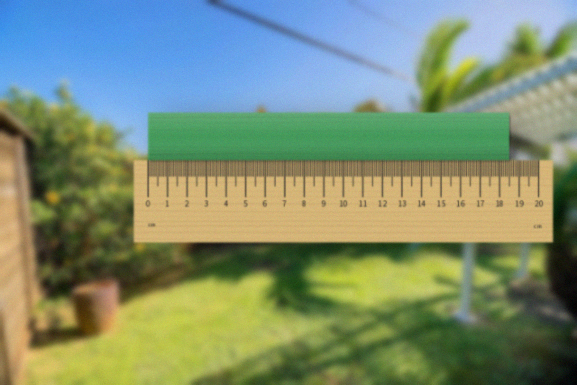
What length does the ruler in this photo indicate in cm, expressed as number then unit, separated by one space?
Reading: 18.5 cm
